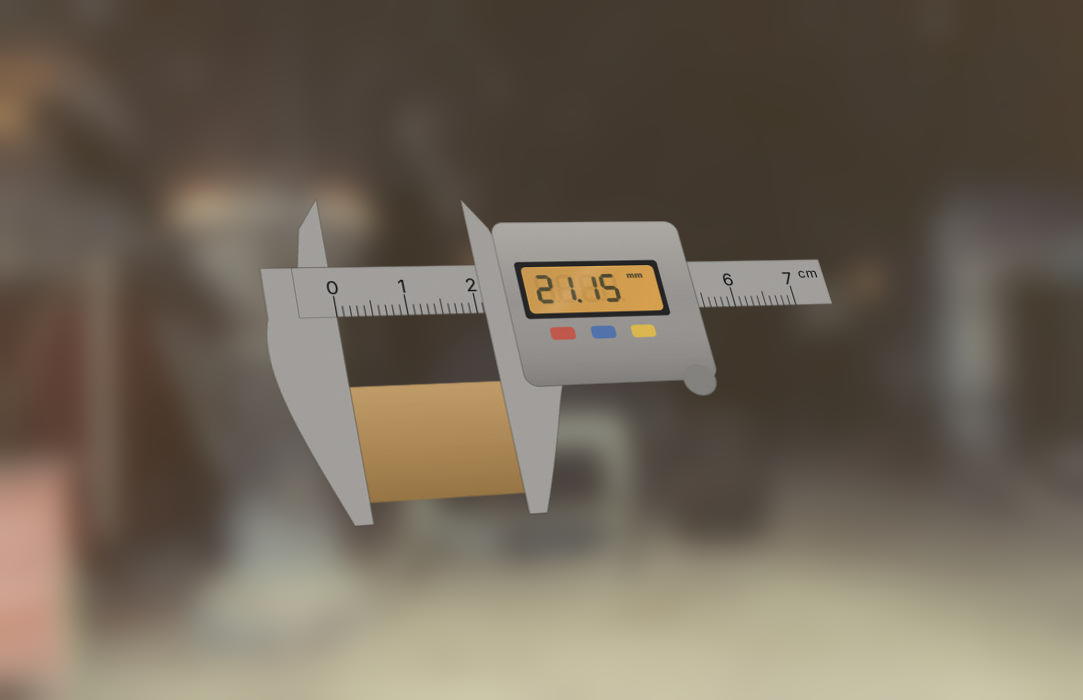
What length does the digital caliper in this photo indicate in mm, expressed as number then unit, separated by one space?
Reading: 21.15 mm
